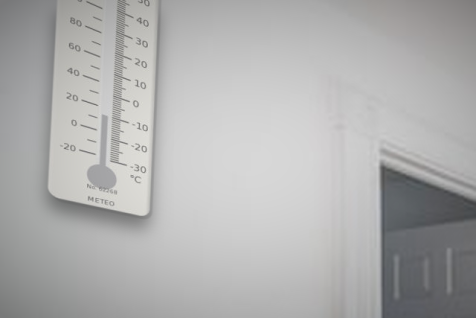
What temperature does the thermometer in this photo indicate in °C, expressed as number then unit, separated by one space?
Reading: -10 °C
